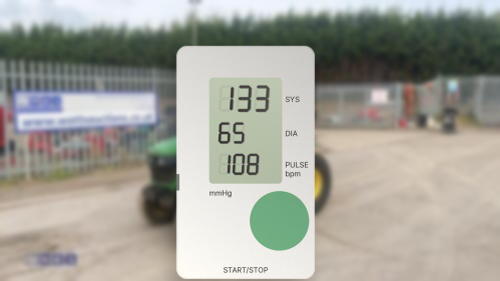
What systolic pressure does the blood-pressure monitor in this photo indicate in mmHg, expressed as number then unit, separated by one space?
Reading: 133 mmHg
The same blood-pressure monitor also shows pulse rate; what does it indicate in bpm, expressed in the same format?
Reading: 108 bpm
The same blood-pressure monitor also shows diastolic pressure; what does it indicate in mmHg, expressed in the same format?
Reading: 65 mmHg
